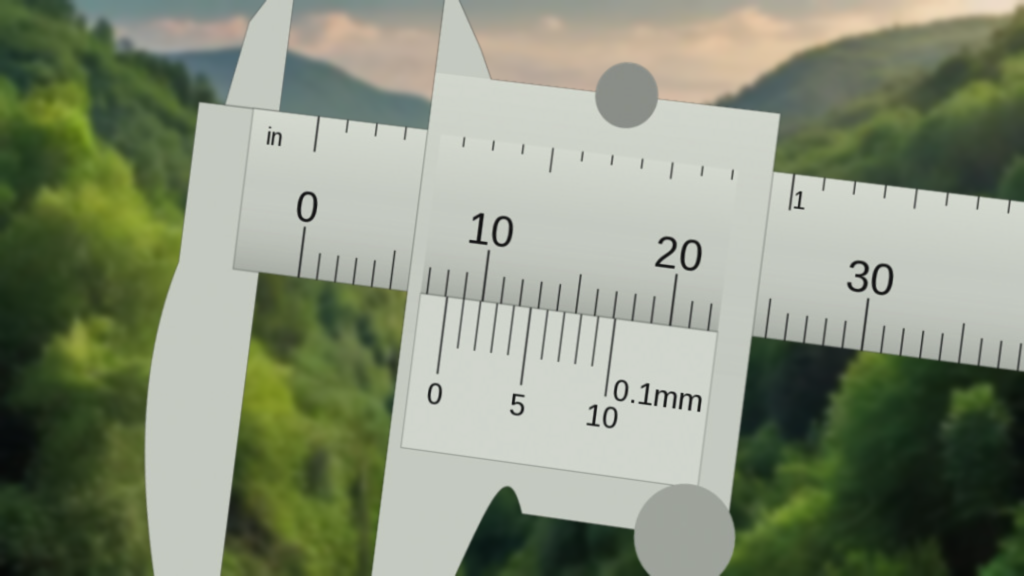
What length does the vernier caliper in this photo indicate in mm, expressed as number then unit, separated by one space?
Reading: 8.1 mm
